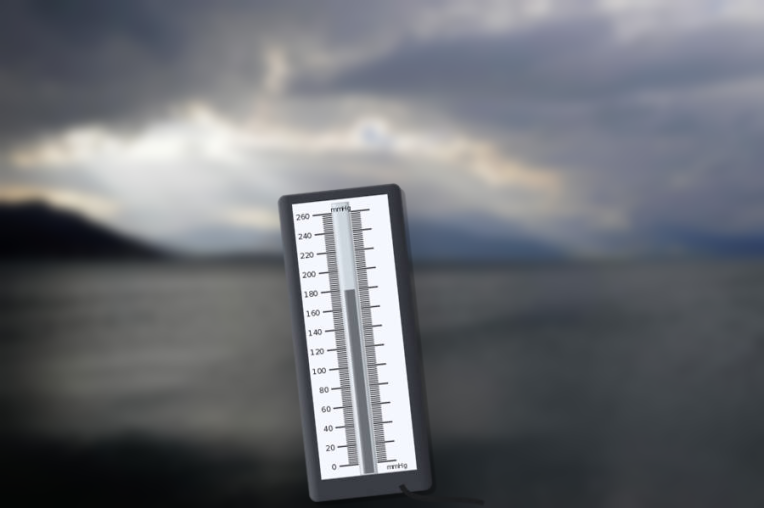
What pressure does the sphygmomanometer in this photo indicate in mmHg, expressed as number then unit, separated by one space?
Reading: 180 mmHg
